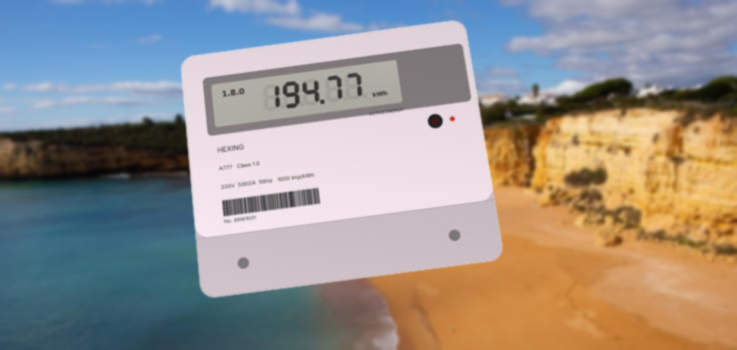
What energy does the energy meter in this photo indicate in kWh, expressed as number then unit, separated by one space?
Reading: 194.77 kWh
